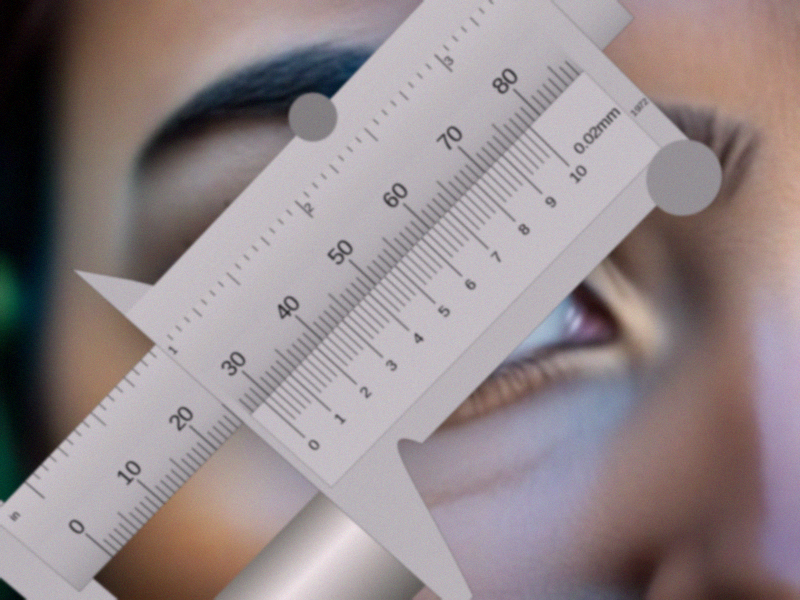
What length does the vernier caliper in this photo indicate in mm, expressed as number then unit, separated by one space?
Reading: 29.0 mm
